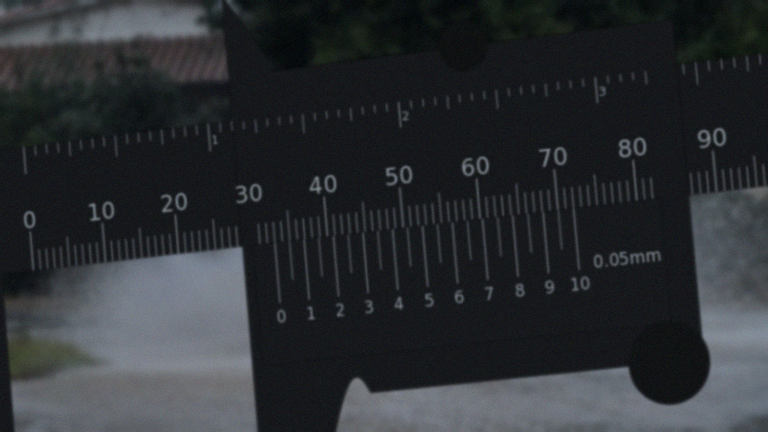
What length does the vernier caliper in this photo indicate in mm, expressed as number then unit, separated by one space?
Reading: 33.0 mm
